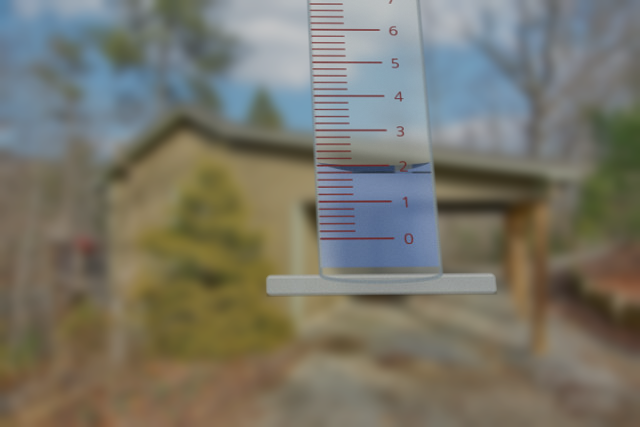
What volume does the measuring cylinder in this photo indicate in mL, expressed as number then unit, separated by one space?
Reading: 1.8 mL
